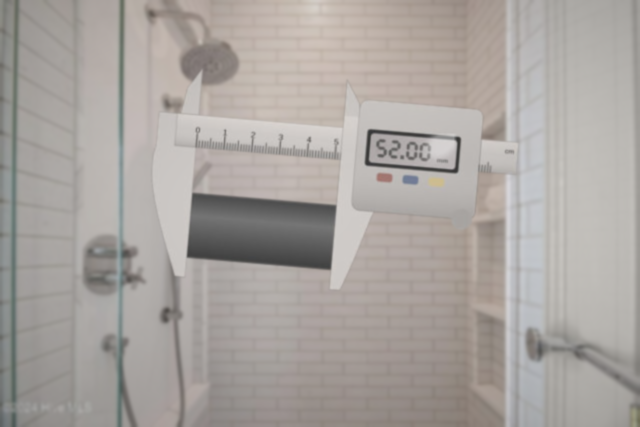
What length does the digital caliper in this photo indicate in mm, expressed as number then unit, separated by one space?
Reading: 52.00 mm
